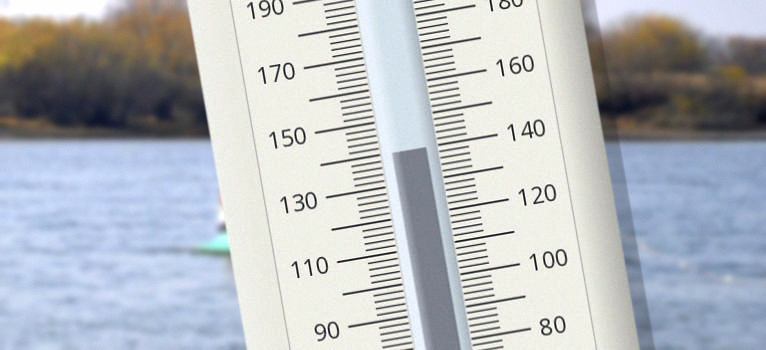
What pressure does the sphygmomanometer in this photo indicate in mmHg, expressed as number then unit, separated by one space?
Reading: 140 mmHg
